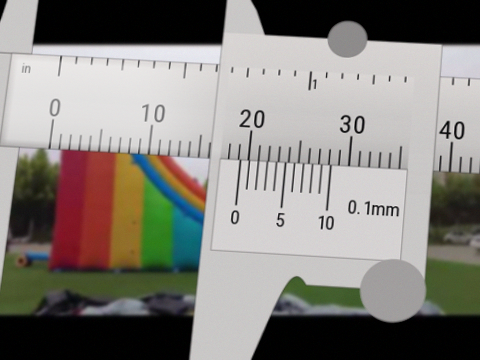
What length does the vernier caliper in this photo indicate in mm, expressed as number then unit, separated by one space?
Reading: 19.2 mm
